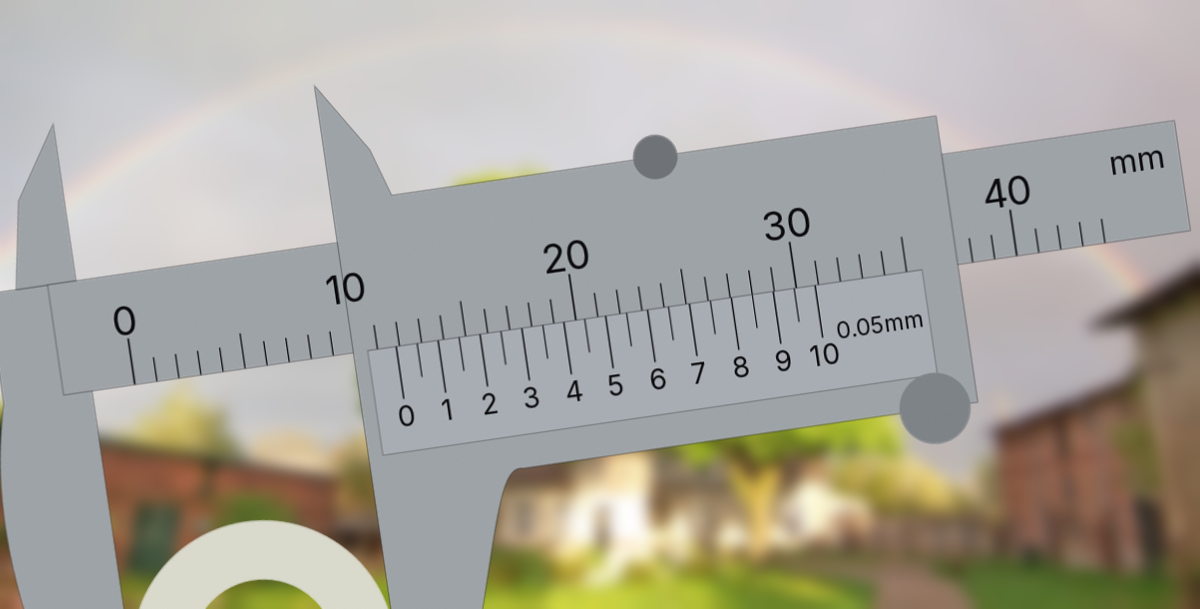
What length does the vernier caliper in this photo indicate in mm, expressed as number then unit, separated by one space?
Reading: 11.85 mm
